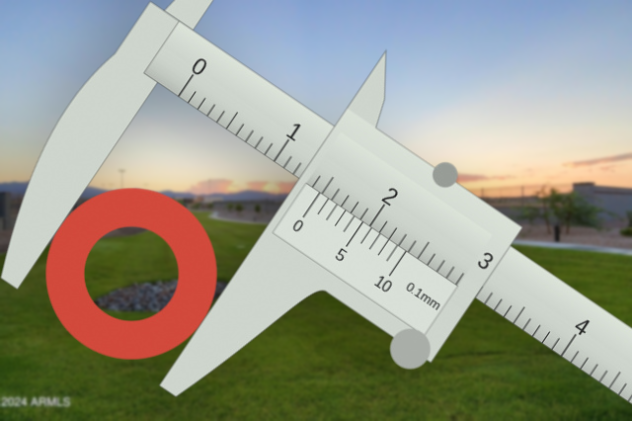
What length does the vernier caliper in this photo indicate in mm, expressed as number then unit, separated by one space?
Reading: 14.8 mm
